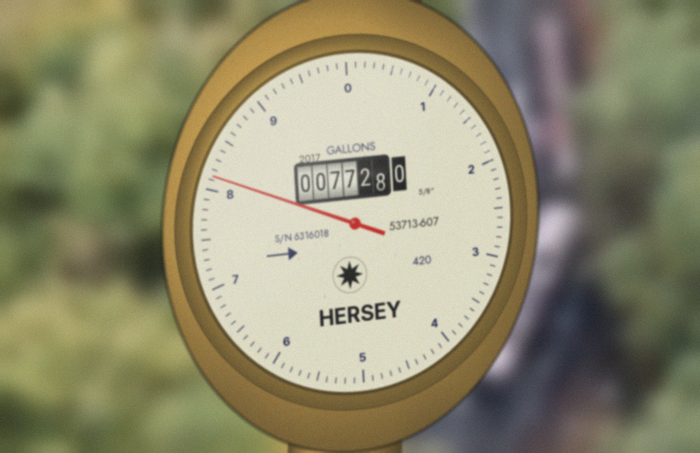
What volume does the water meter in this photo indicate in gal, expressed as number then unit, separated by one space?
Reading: 77278.1 gal
